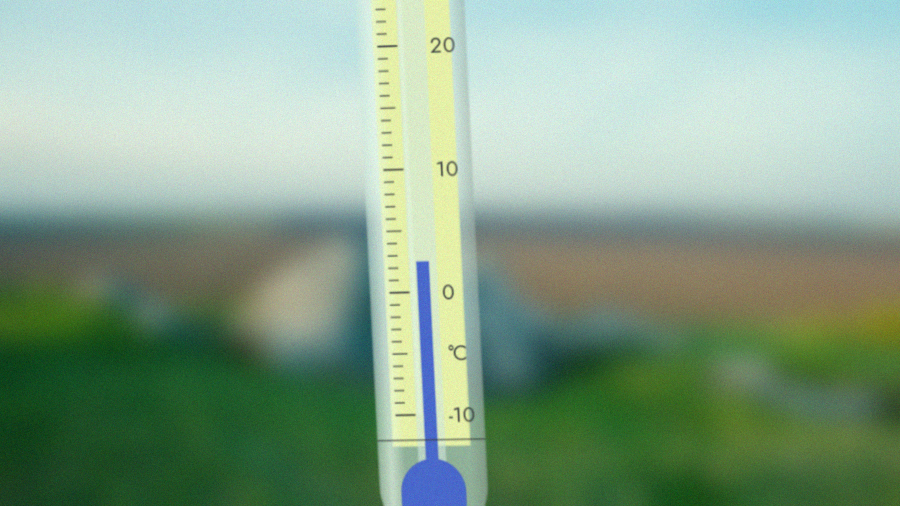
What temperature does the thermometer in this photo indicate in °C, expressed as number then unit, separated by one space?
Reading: 2.5 °C
